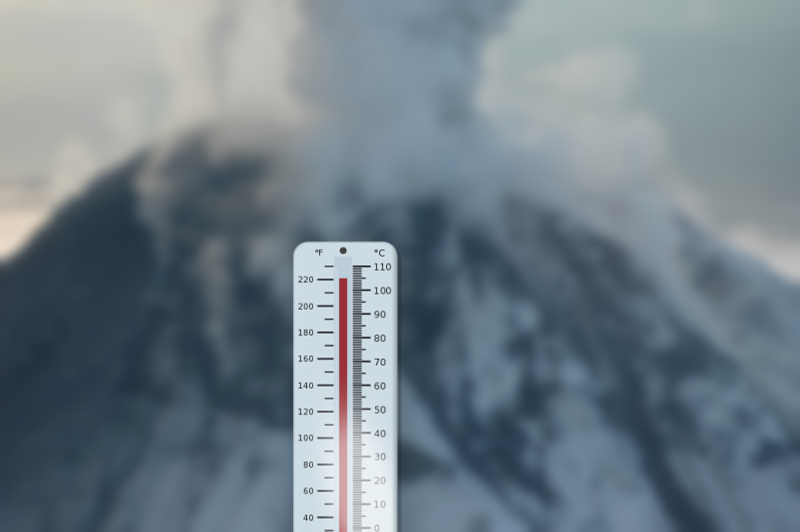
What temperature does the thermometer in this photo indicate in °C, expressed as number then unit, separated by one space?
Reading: 105 °C
